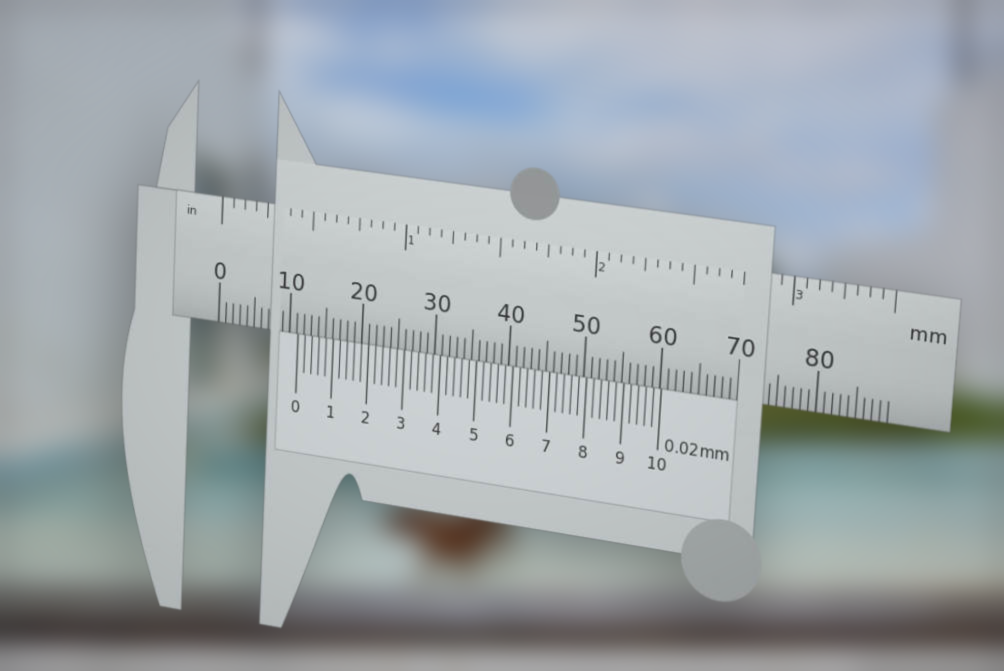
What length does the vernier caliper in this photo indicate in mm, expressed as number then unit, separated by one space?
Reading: 11.2 mm
